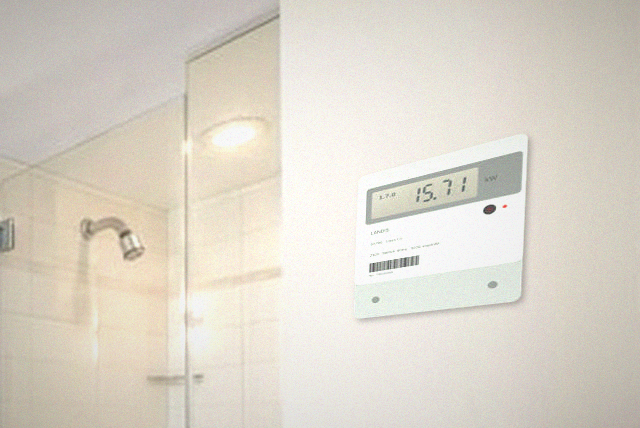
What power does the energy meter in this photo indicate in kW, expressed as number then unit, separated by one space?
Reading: 15.71 kW
